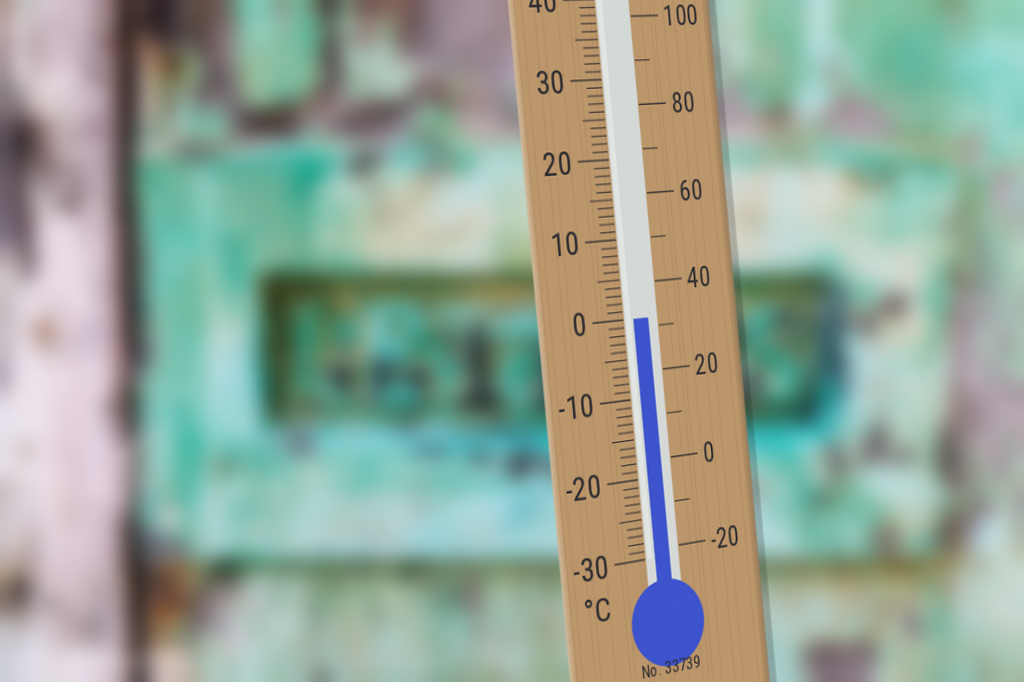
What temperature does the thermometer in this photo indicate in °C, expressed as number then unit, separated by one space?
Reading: 0 °C
